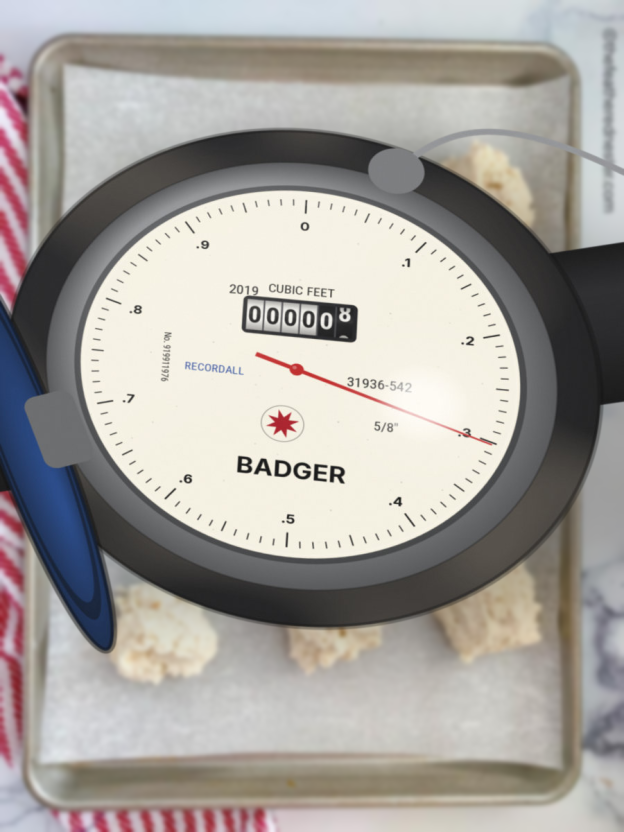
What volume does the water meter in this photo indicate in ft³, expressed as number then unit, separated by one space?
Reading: 8.30 ft³
